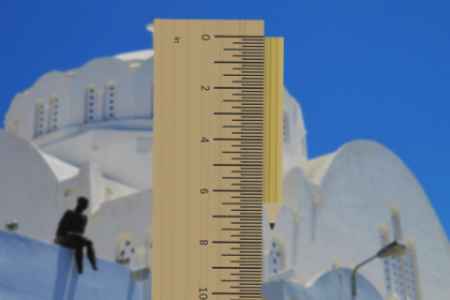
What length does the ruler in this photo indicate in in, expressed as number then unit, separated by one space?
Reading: 7.5 in
